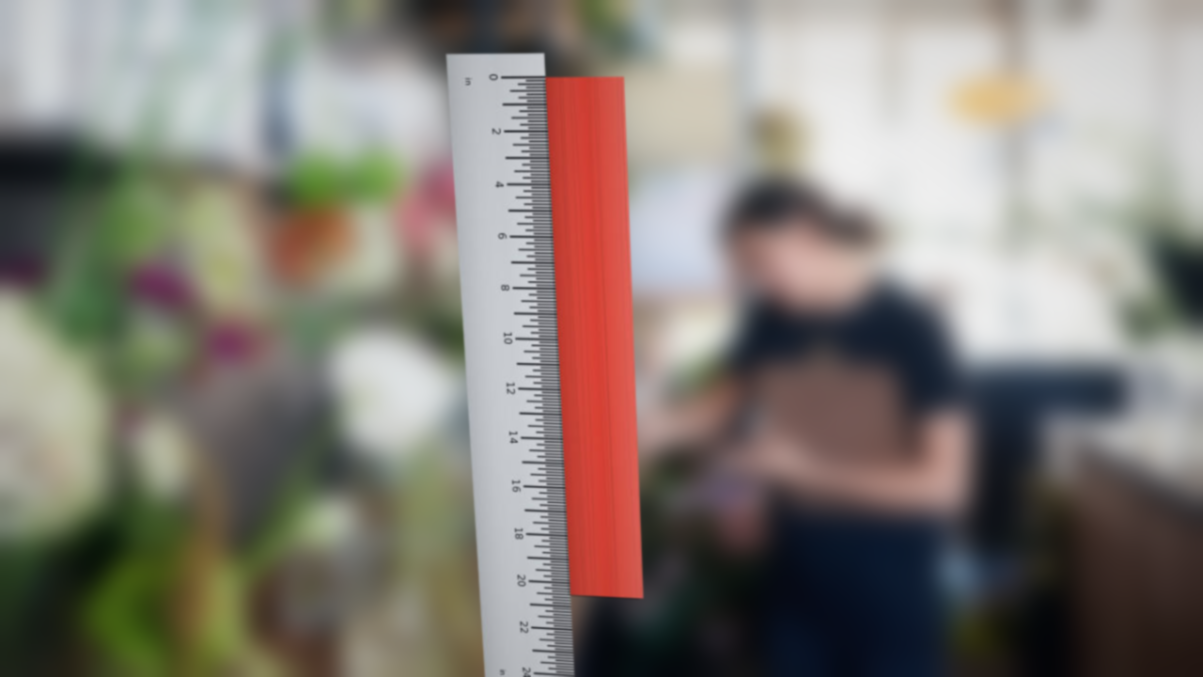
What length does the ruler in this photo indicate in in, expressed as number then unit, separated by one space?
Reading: 20.5 in
